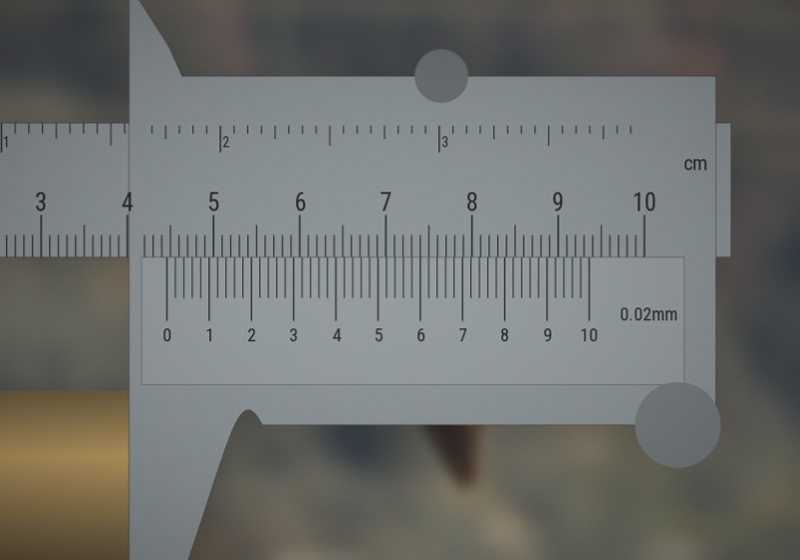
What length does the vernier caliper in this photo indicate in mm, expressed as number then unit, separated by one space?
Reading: 44.6 mm
